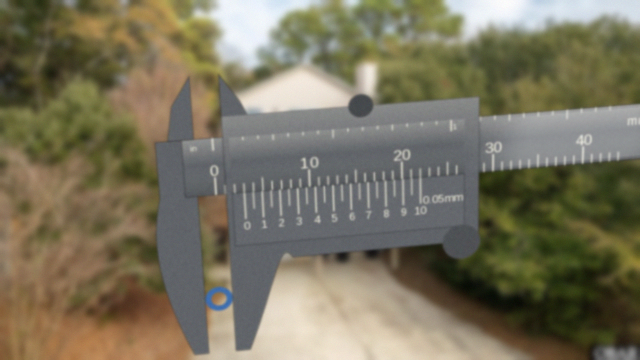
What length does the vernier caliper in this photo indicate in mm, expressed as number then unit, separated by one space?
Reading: 3.0 mm
